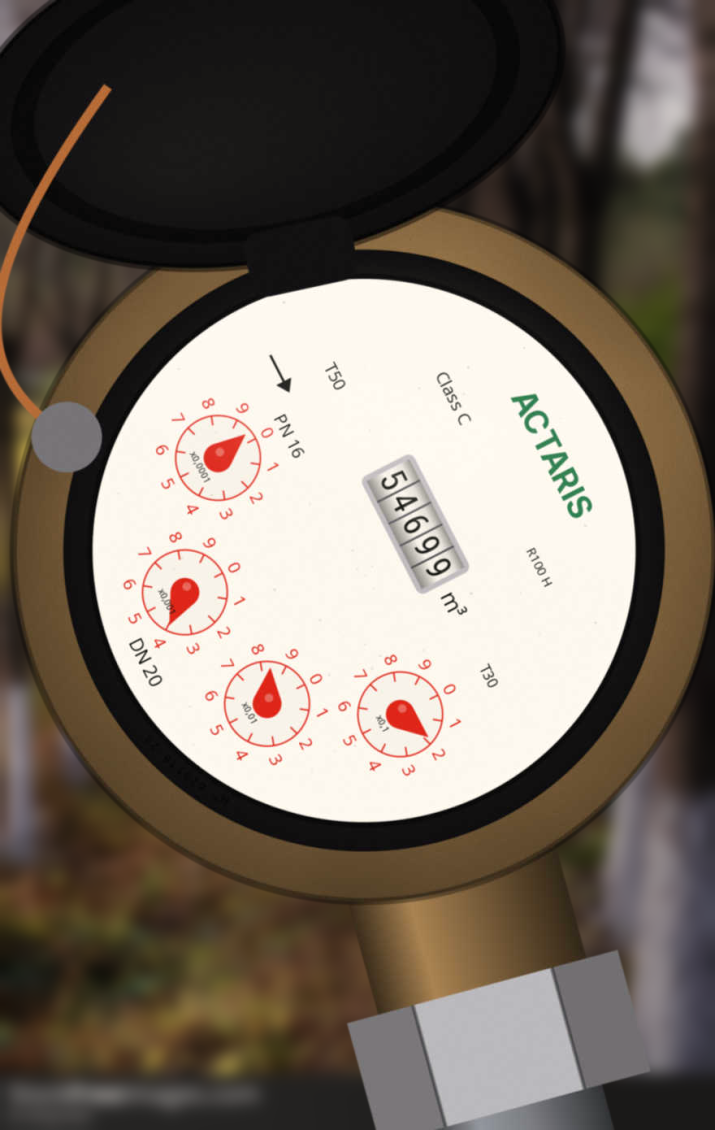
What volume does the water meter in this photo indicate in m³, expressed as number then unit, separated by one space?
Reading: 54699.1839 m³
